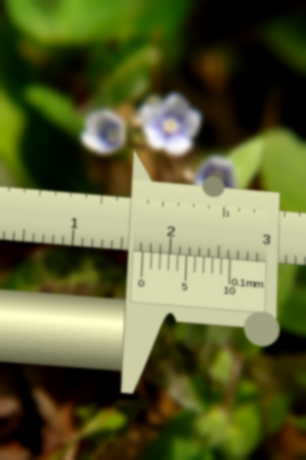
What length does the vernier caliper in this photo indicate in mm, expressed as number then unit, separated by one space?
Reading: 17.2 mm
